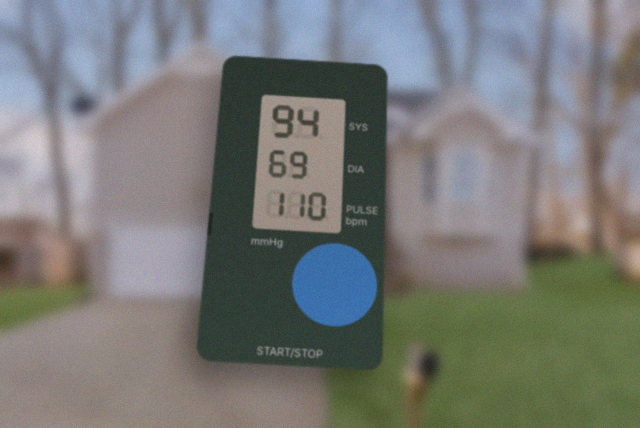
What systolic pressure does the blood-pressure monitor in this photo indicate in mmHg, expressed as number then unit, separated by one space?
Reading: 94 mmHg
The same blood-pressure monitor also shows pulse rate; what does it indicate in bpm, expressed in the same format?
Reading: 110 bpm
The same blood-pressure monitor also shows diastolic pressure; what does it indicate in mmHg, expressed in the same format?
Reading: 69 mmHg
